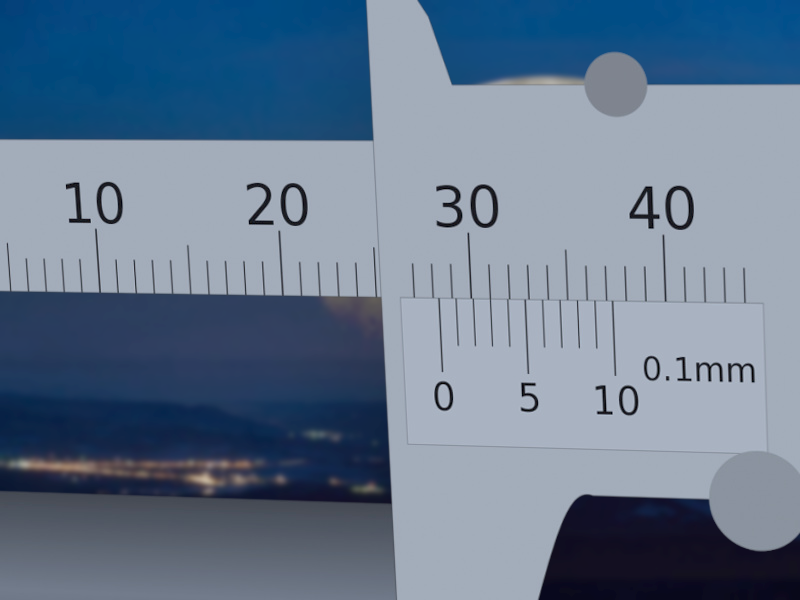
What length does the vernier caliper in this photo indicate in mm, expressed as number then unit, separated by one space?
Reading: 28.3 mm
